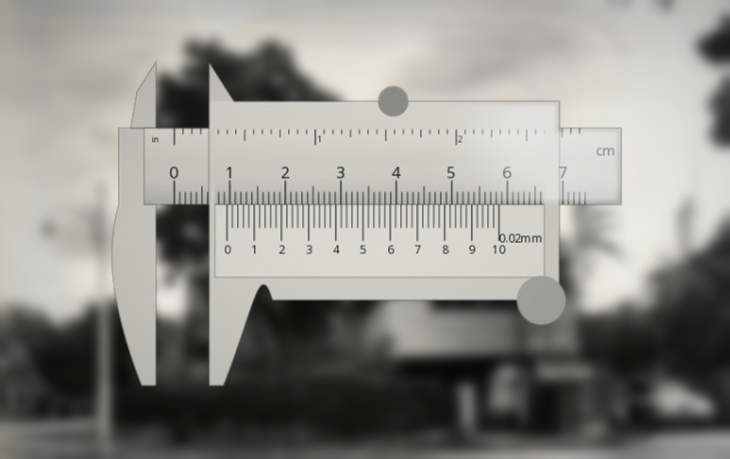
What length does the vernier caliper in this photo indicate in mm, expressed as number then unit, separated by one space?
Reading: 9.5 mm
